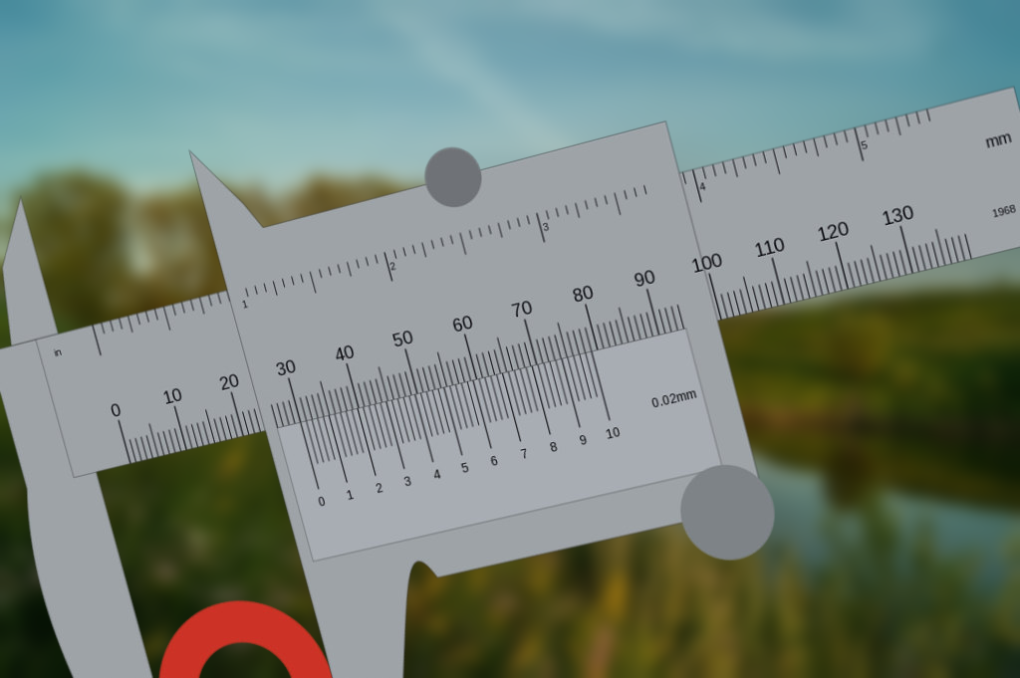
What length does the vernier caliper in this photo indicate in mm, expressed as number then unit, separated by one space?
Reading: 30.0 mm
